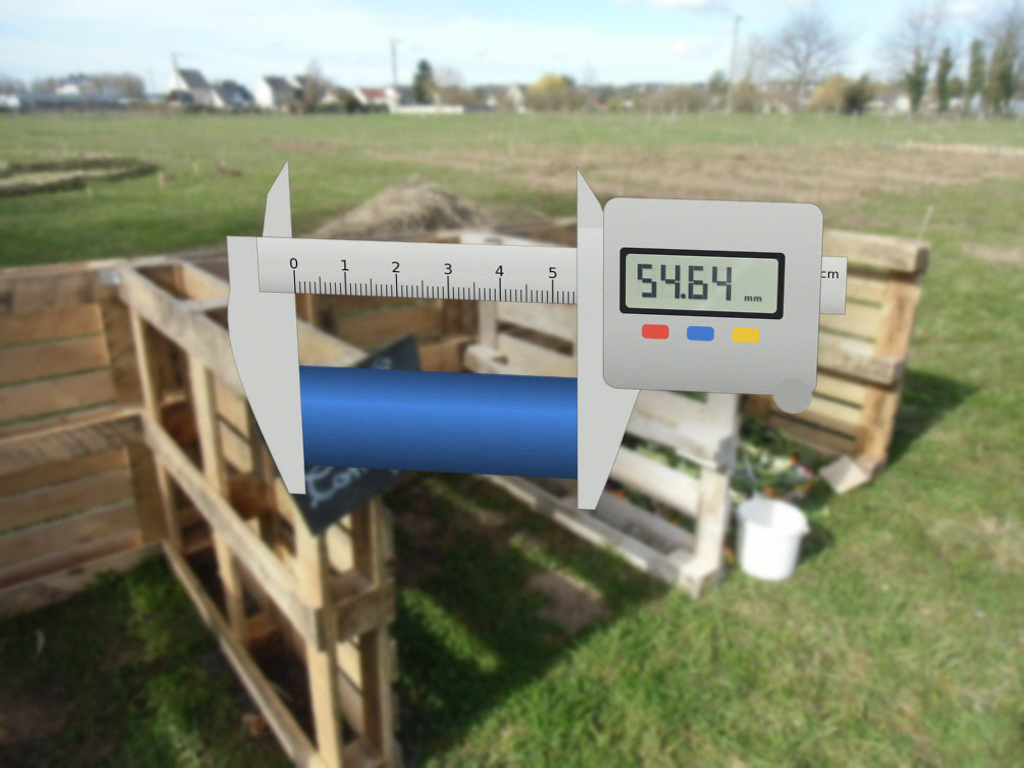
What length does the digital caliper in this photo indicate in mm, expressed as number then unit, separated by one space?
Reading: 54.64 mm
